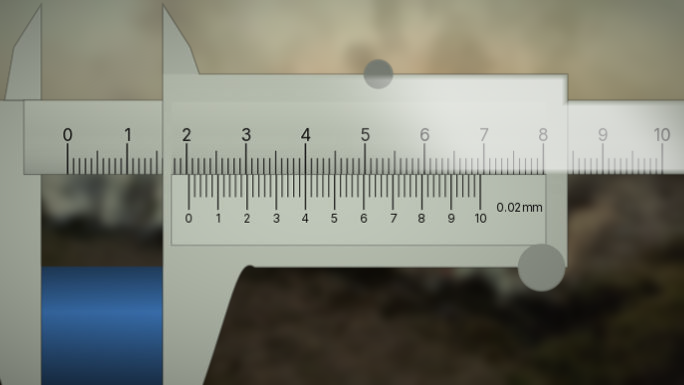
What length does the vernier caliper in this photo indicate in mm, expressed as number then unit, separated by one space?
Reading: 20.4 mm
